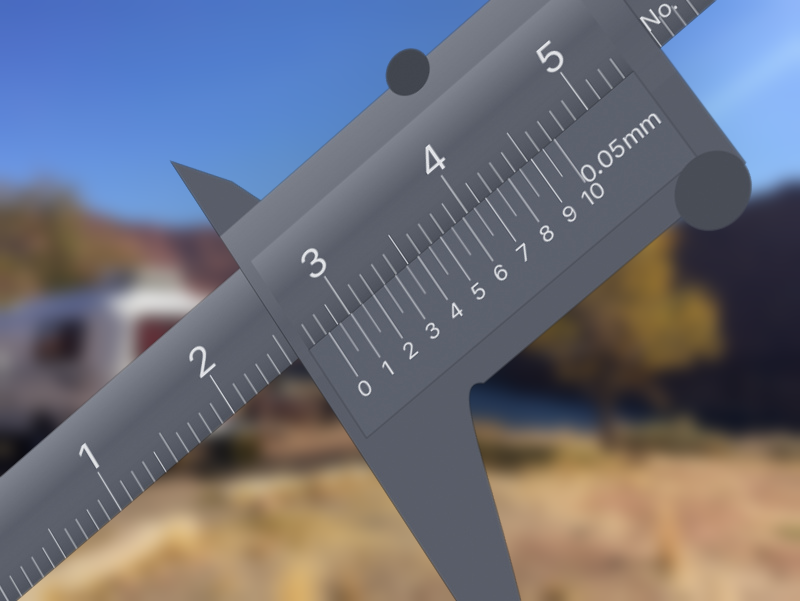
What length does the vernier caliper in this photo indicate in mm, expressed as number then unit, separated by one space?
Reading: 28.2 mm
